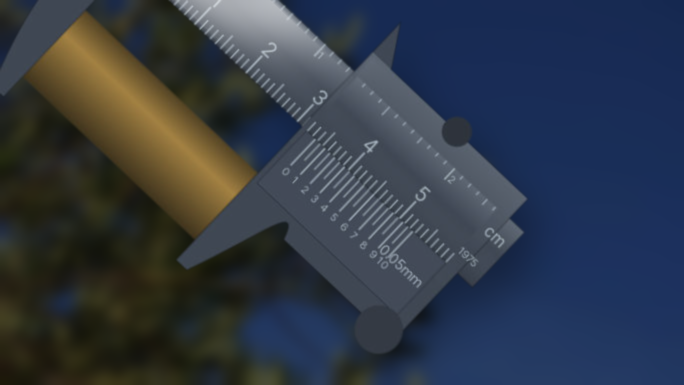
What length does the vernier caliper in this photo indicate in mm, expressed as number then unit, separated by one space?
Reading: 33.6 mm
